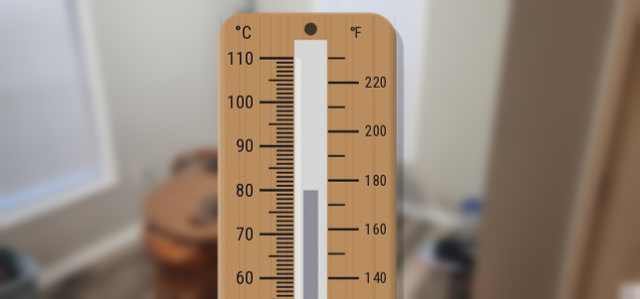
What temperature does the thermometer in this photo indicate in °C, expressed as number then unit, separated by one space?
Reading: 80 °C
